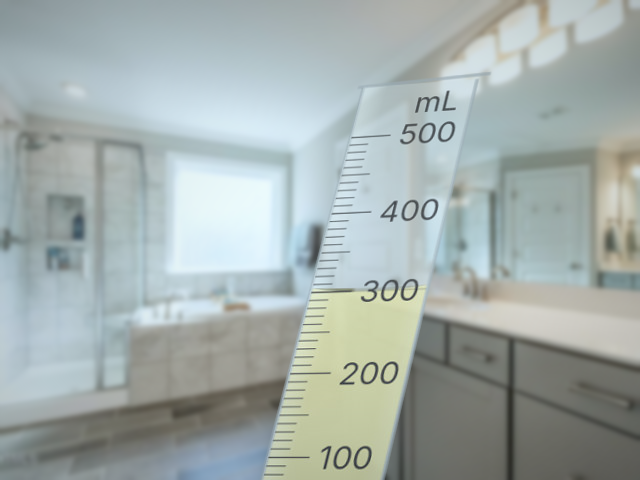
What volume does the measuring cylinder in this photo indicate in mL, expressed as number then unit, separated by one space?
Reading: 300 mL
